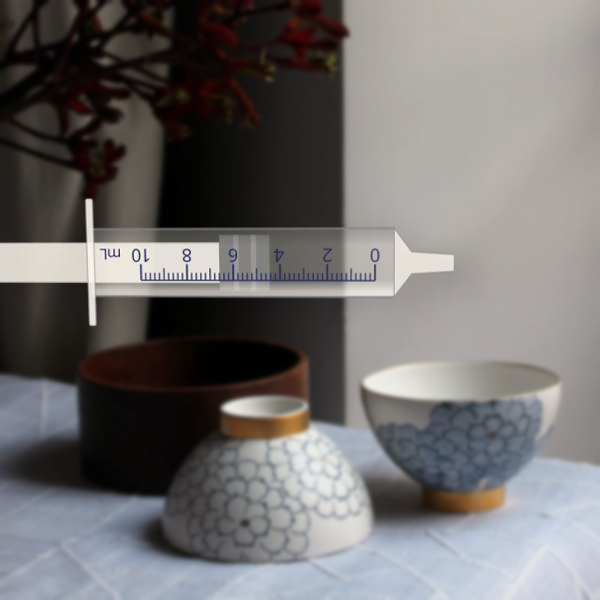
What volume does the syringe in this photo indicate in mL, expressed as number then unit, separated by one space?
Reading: 4.4 mL
